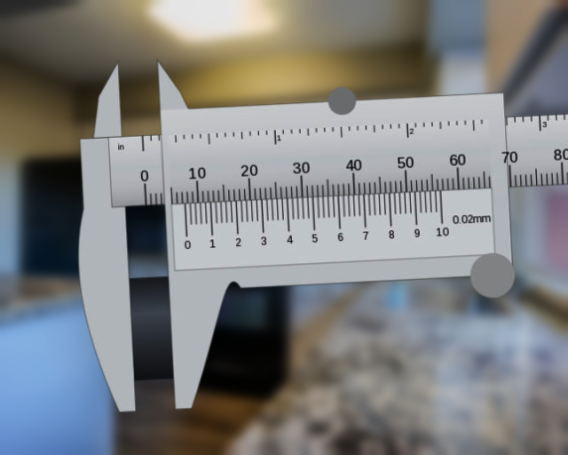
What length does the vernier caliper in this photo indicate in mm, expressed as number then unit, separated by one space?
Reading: 7.5 mm
